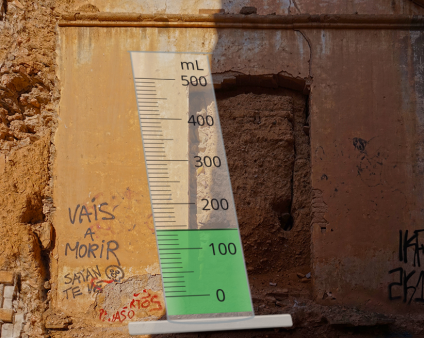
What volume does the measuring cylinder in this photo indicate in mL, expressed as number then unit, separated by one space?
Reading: 140 mL
